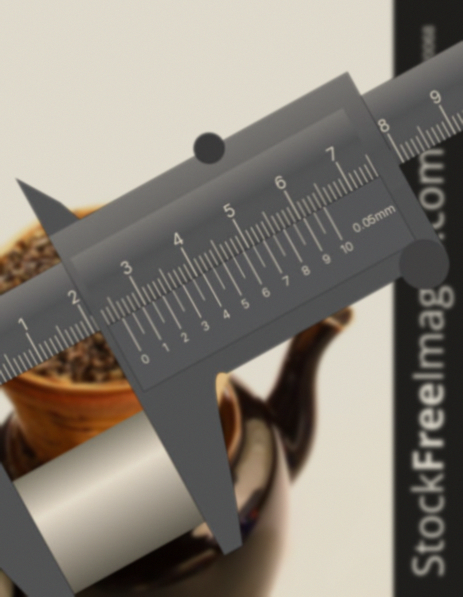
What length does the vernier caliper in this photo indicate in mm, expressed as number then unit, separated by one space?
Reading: 25.5 mm
